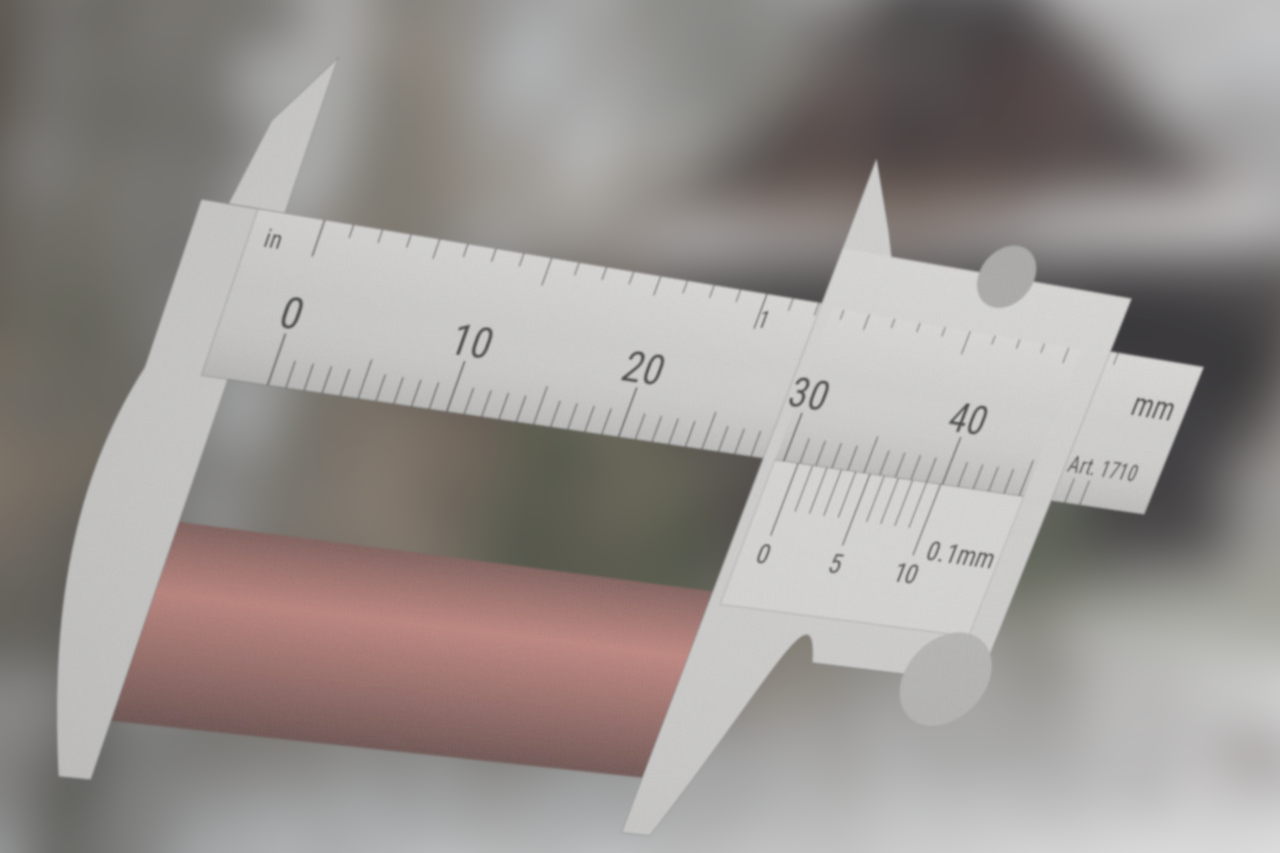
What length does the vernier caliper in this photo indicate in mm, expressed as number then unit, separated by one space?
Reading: 30.9 mm
